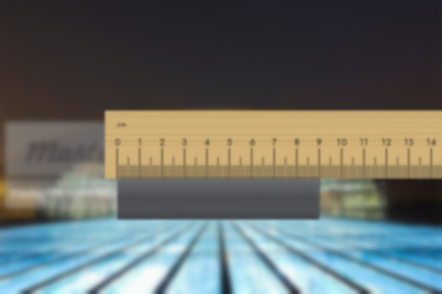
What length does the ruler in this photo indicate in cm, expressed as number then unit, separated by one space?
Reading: 9 cm
